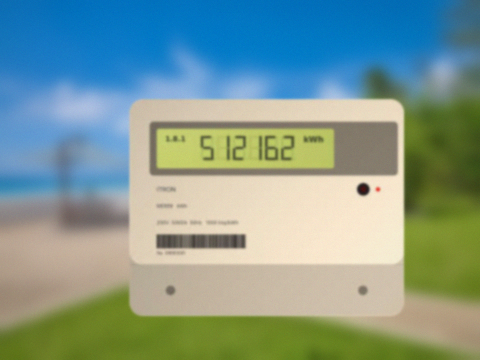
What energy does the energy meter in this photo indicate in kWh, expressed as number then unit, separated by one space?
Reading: 512162 kWh
